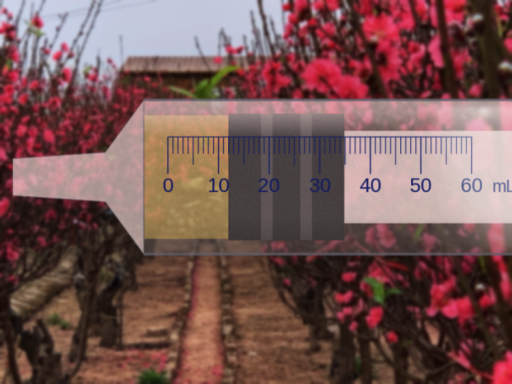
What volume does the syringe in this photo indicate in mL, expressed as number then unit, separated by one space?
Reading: 12 mL
